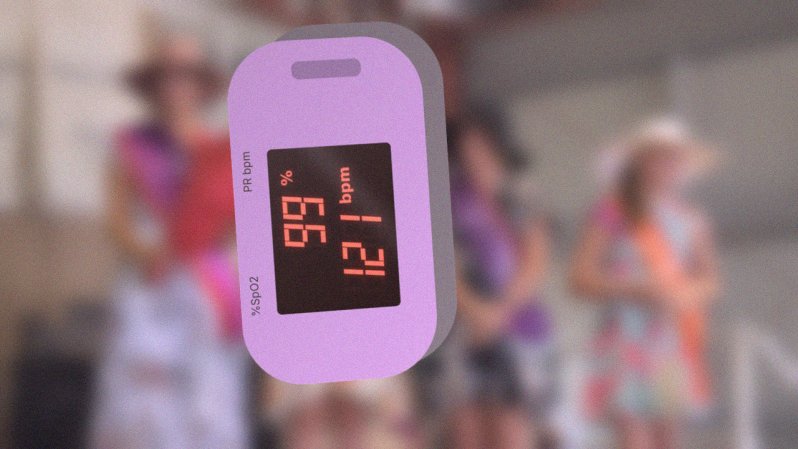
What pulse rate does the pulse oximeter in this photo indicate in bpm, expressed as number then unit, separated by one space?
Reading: 121 bpm
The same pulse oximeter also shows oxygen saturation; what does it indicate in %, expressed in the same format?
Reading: 99 %
